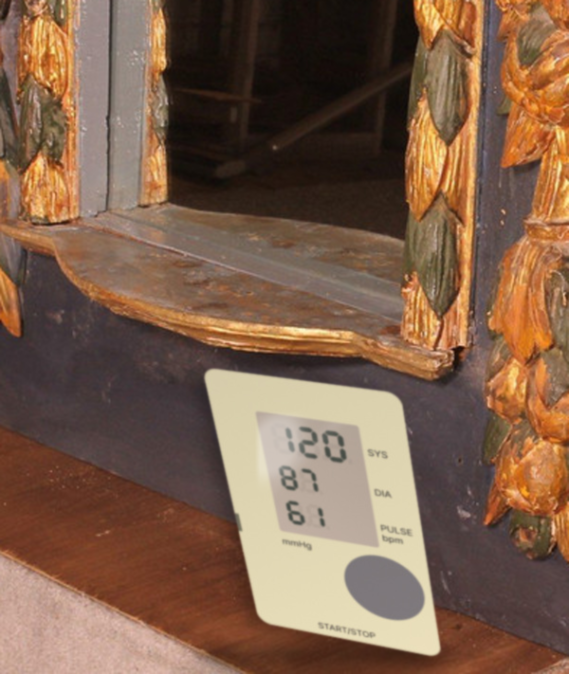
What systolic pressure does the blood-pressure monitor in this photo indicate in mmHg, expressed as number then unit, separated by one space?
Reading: 120 mmHg
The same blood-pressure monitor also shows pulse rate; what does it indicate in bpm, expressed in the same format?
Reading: 61 bpm
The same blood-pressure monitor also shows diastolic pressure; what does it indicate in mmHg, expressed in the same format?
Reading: 87 mmHg
